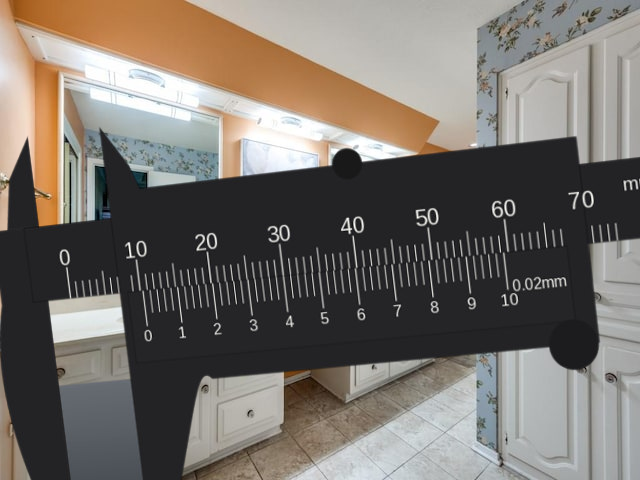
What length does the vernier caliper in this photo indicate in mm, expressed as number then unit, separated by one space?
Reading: 10.4 mm
